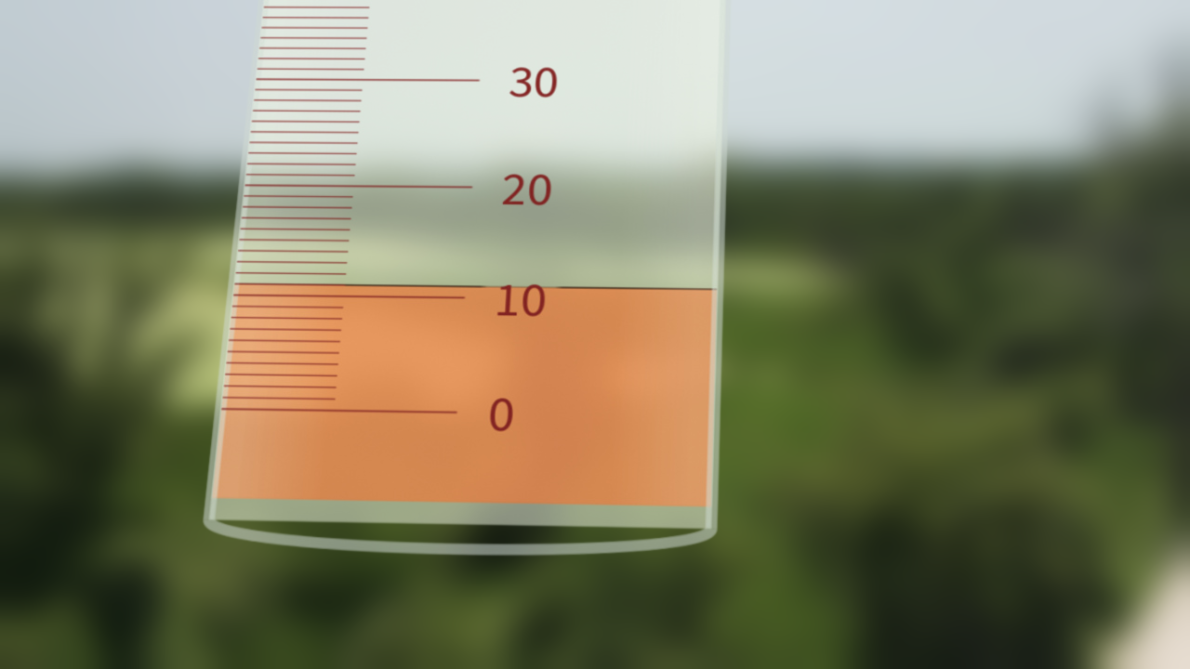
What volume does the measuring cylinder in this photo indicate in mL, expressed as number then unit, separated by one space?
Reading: 11 mL
